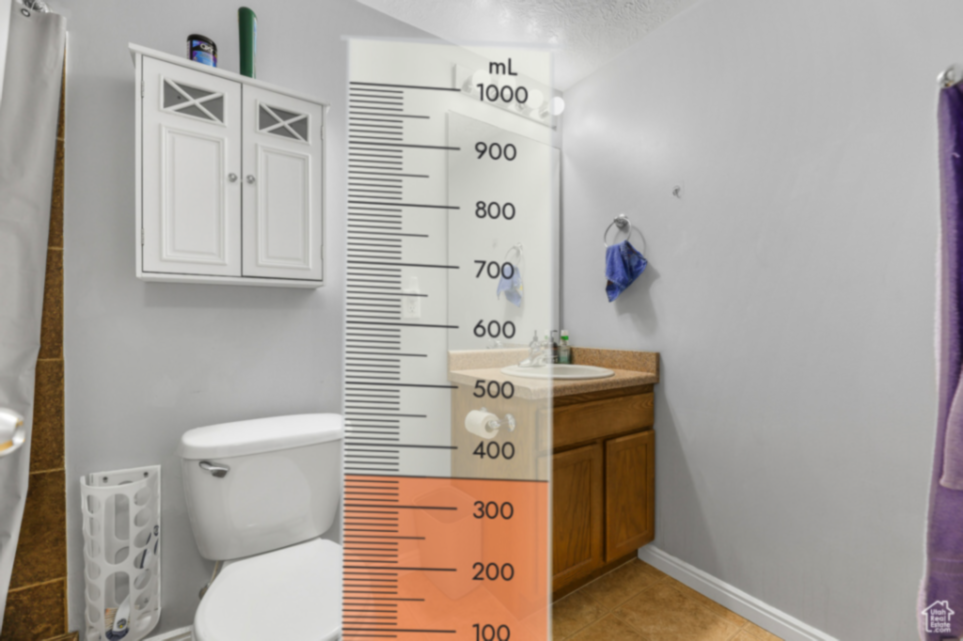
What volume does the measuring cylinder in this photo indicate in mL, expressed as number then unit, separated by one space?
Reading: 350 mL
